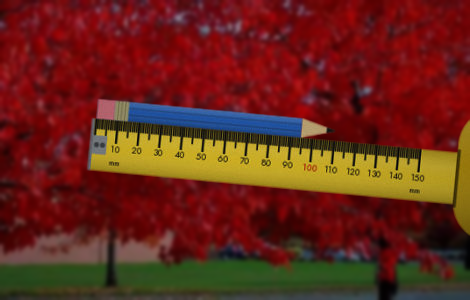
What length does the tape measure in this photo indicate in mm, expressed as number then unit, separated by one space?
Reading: 110 mm
